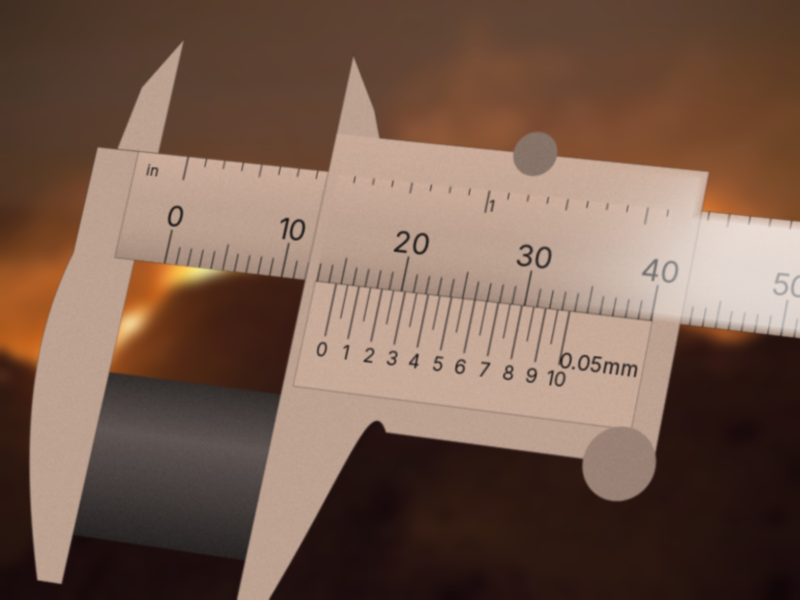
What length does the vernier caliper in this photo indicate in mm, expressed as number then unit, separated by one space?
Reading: 14.6 mm
